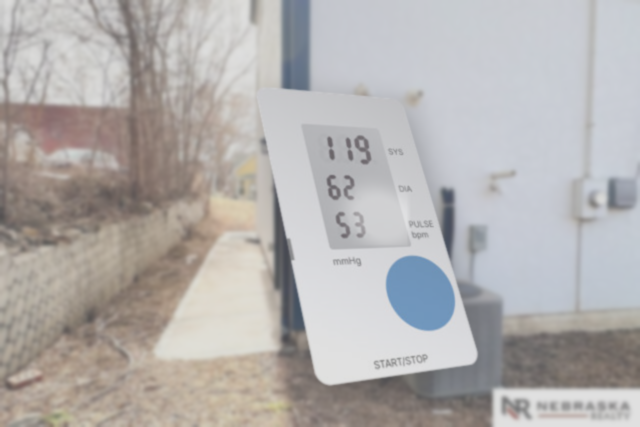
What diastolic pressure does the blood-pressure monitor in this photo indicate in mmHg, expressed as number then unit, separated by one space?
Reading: 62 mmHg
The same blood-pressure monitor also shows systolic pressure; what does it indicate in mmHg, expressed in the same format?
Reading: 119 mmHg
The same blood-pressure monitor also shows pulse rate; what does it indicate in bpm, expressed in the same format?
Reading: 53 bpm
